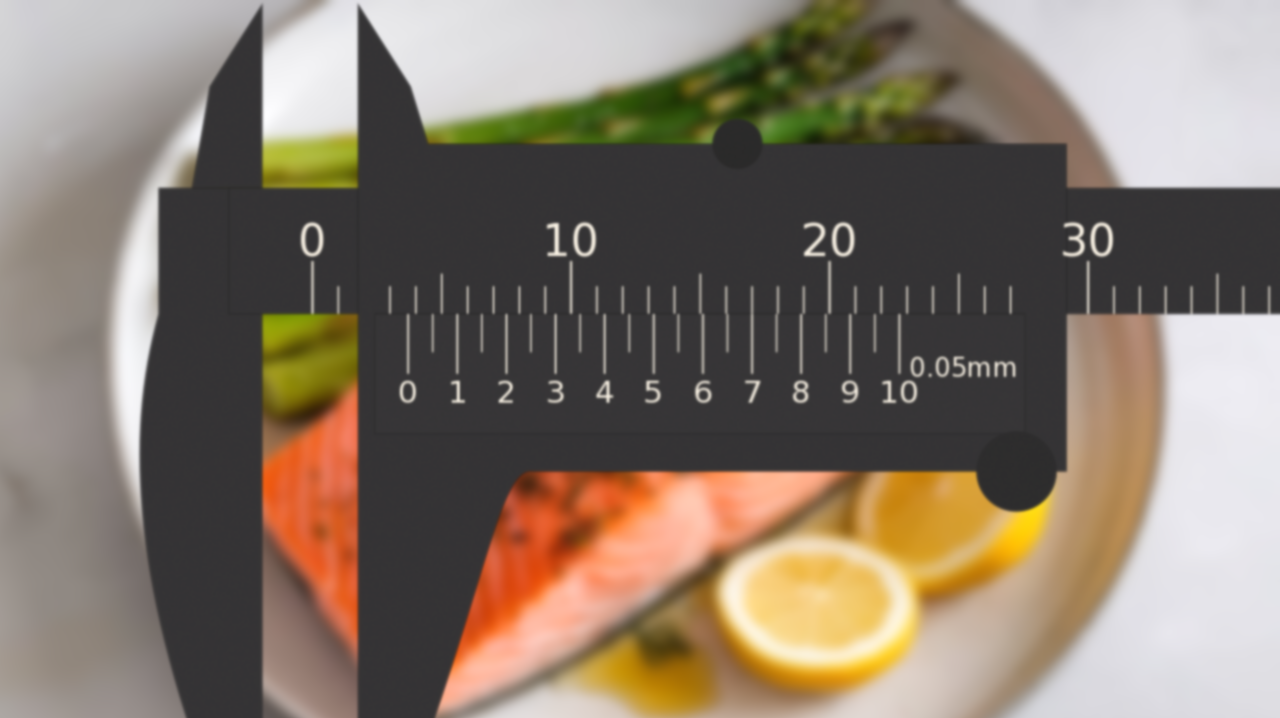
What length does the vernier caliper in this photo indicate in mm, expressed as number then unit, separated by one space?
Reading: 3.7 mm
